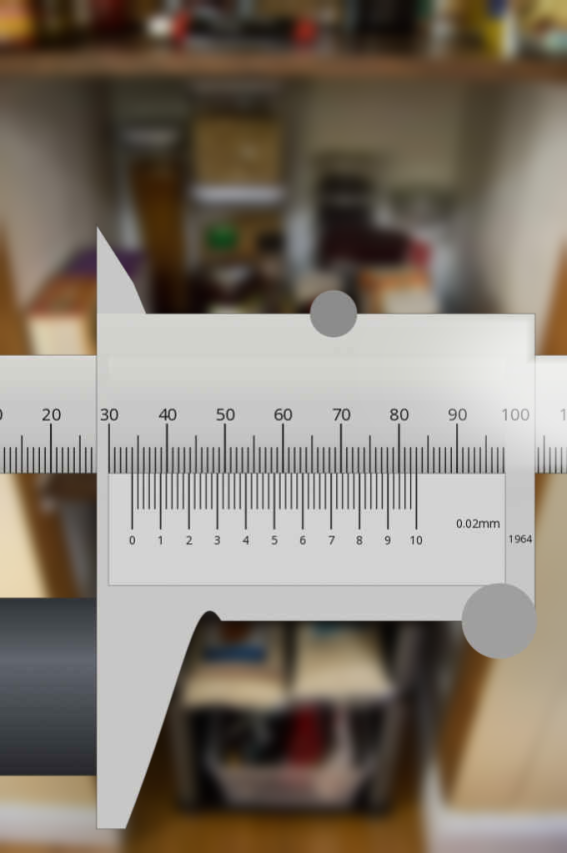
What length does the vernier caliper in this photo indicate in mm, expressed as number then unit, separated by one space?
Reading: 34.0 mm
